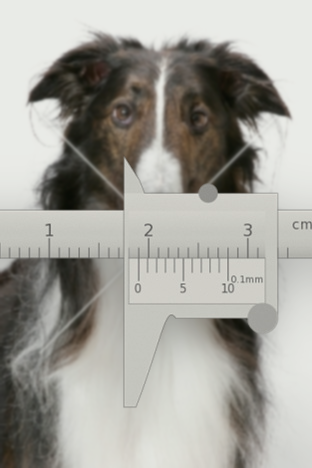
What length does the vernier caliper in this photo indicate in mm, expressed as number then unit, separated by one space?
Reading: 19.0 mm
